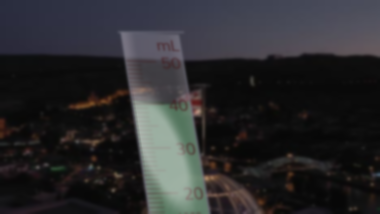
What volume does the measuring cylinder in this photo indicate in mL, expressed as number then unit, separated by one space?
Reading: 40 mL
